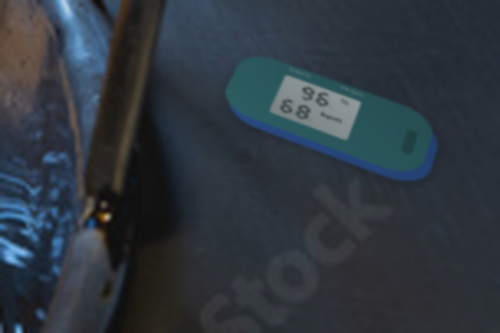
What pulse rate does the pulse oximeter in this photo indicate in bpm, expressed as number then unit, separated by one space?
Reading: 68 bpm
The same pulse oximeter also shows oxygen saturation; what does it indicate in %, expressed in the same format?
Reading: 96 %
